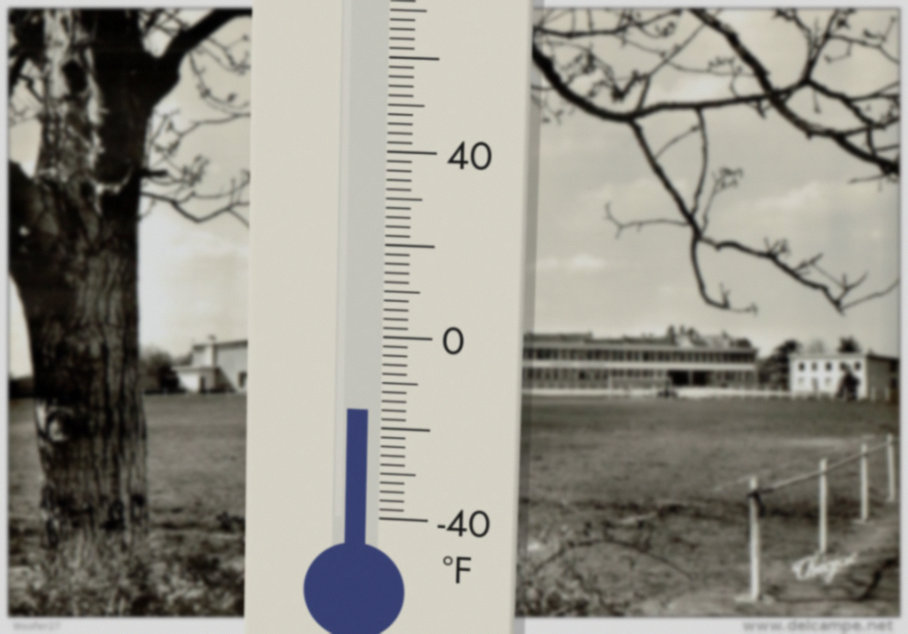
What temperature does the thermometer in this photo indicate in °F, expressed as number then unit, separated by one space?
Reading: -16 °F
